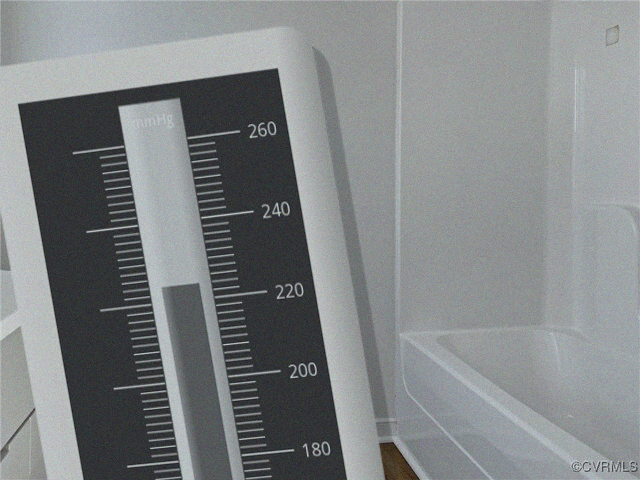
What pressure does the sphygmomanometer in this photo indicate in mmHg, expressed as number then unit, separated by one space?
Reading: 224 mmHg
